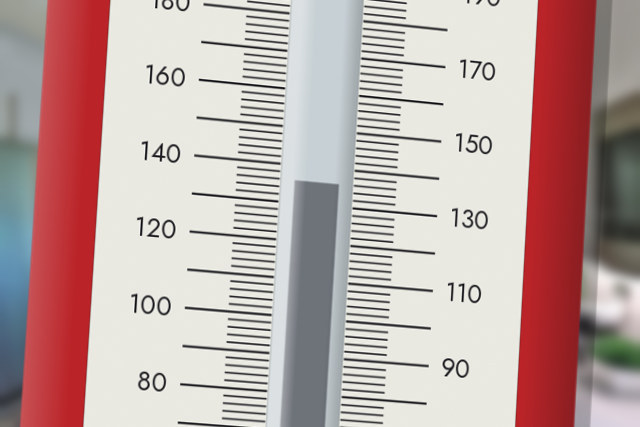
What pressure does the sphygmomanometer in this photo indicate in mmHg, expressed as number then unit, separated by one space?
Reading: 136 mmHg
